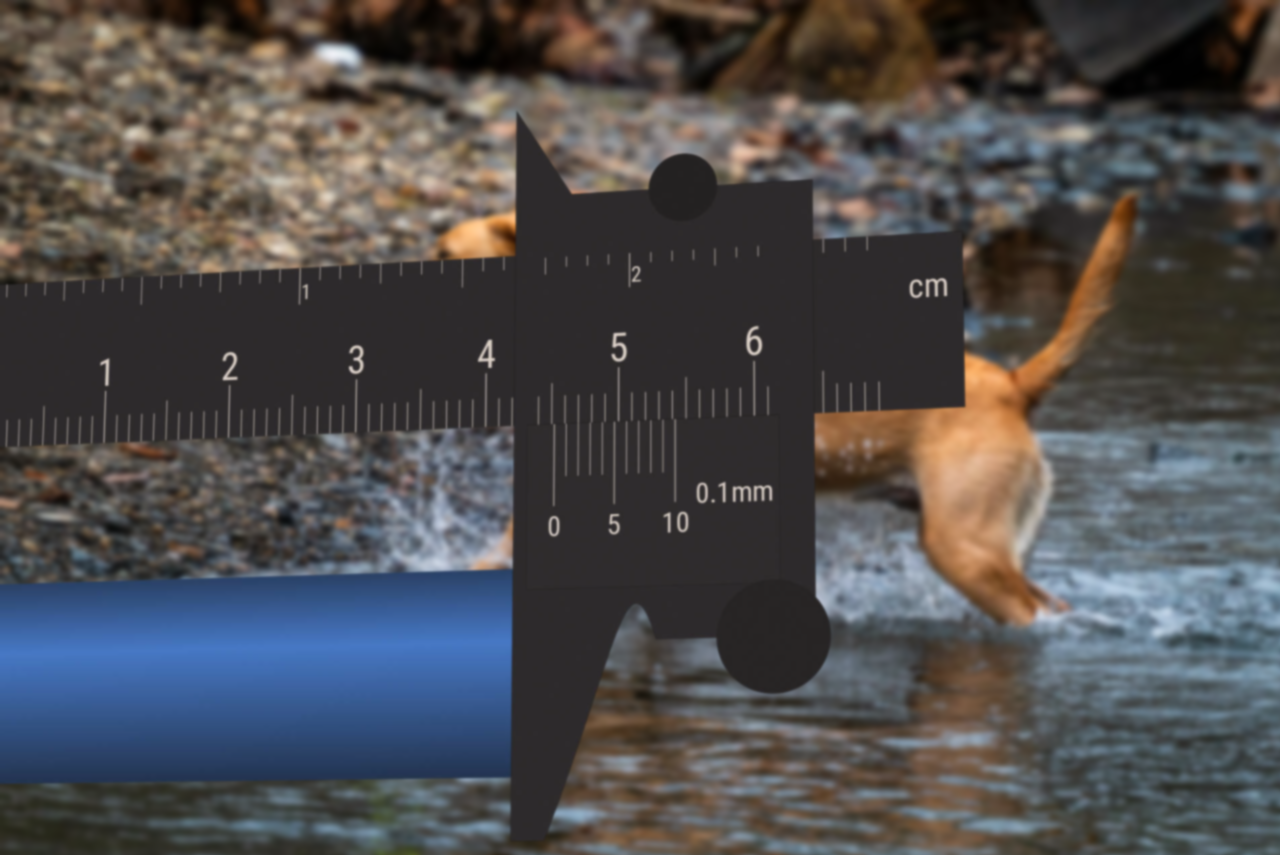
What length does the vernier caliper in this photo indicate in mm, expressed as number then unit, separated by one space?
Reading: 45.2 mm
